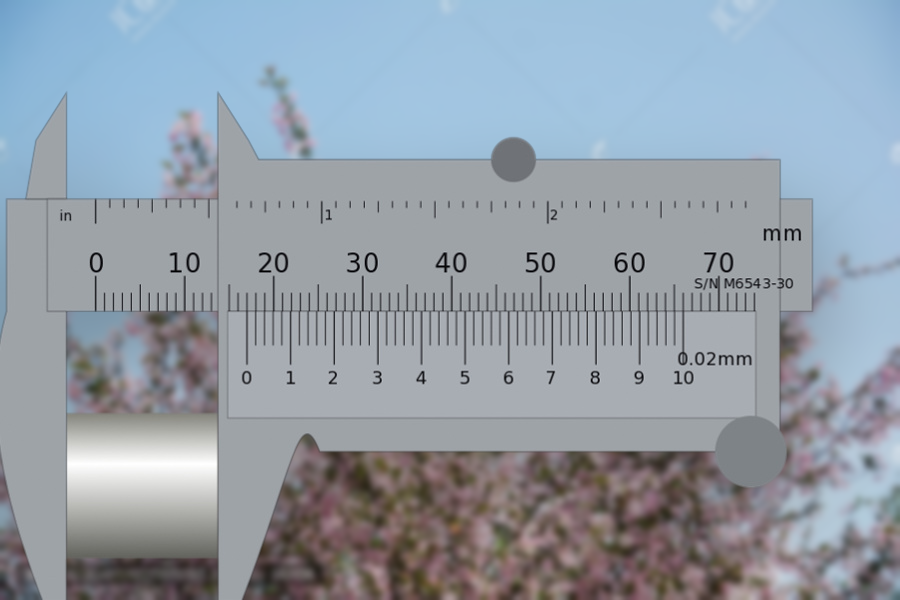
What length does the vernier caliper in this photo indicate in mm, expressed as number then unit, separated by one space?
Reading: 17.0 mm
